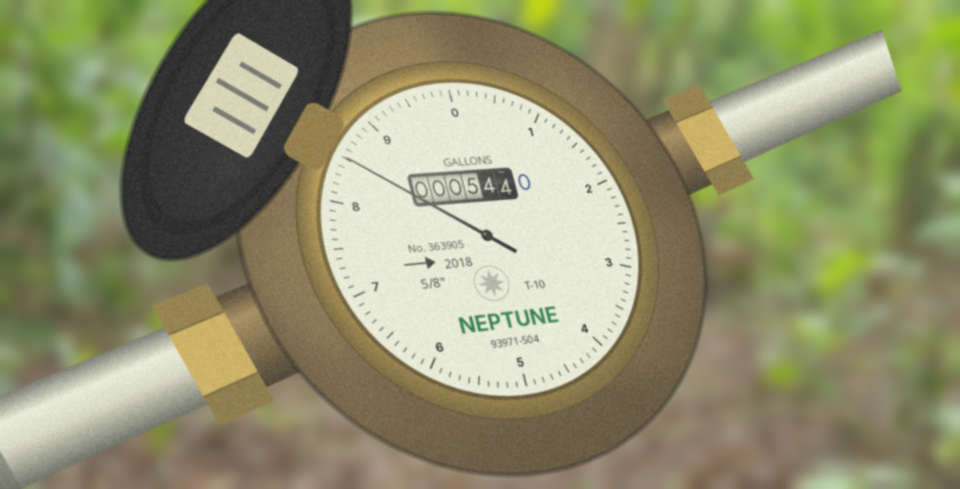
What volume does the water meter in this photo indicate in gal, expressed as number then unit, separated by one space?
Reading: 5438.5 gal
